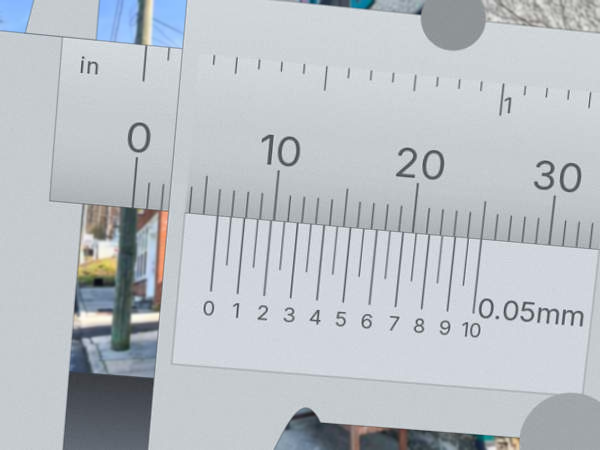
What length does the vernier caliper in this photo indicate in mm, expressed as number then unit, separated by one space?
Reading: 6.0 mm
